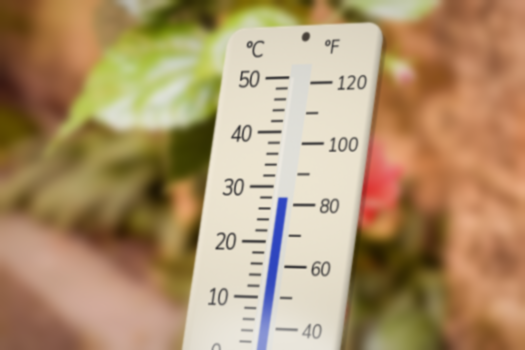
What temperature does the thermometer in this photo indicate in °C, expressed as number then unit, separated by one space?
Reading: 28 °C
